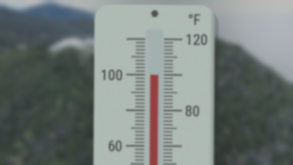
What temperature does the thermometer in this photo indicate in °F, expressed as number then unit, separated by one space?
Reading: 100 °F
